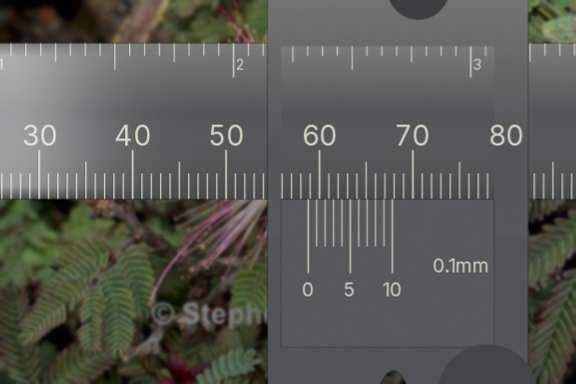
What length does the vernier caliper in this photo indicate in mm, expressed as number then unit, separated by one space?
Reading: 58.8 mm
